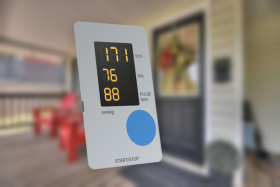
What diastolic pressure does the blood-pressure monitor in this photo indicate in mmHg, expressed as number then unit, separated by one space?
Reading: 76 mmHg
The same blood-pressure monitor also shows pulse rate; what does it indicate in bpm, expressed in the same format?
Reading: 88 bpm
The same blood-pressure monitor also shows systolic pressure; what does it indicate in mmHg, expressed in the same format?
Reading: 171 mmHg
